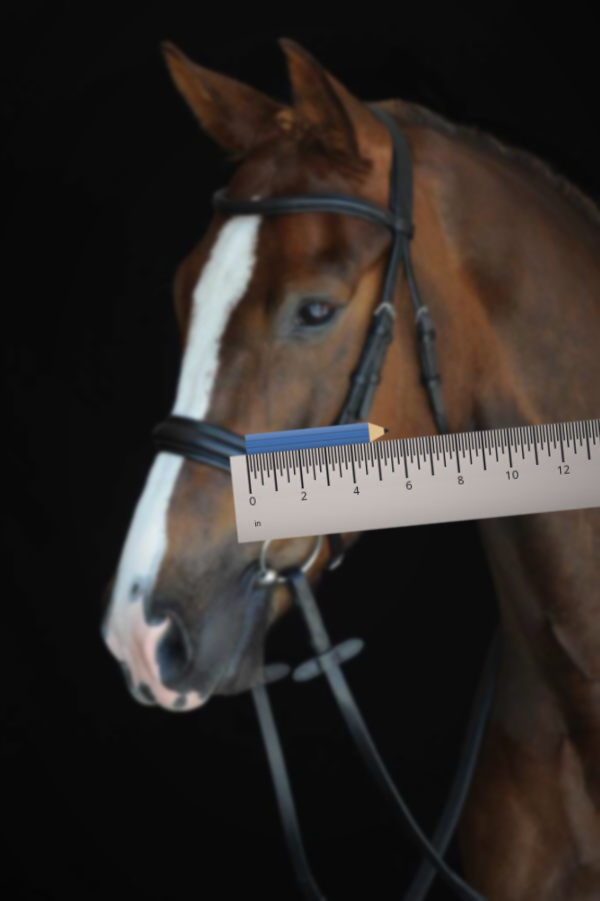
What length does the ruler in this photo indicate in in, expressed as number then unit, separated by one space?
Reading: 5.5 in
